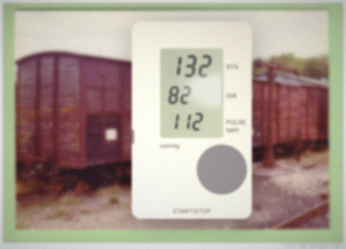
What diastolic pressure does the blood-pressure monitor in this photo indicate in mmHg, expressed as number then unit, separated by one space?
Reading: 82 mmHg
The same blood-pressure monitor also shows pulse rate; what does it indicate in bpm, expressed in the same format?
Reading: 112 bpm
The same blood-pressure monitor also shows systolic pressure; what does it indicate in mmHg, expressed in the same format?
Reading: 132 mmHg
